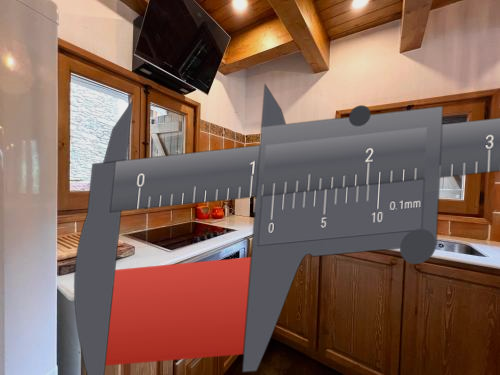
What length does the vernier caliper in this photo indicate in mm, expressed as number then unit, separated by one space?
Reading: 12.0 mm
